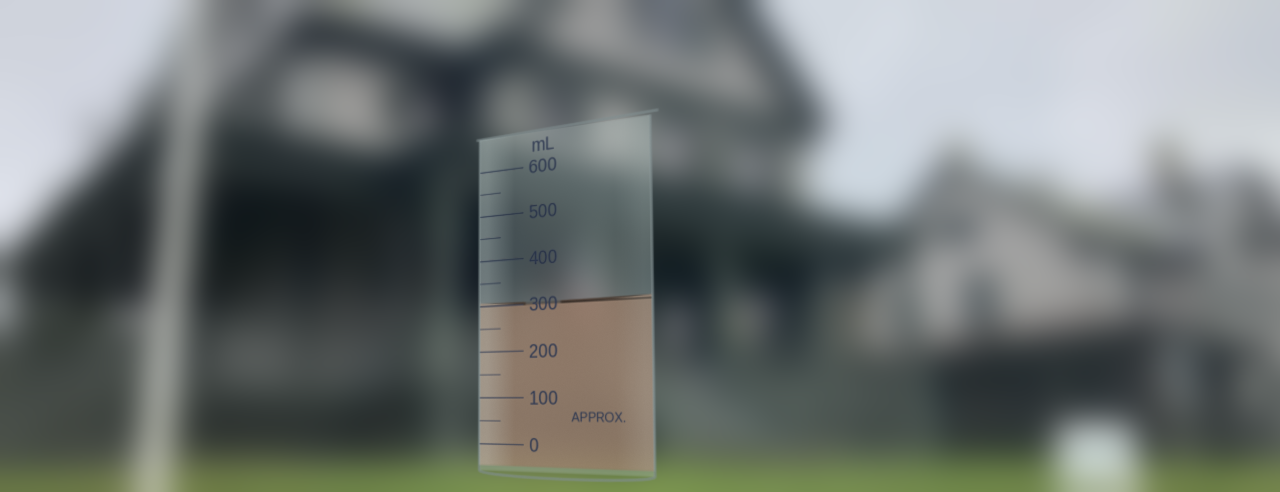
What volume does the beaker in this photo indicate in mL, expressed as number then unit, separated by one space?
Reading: 300 mL
